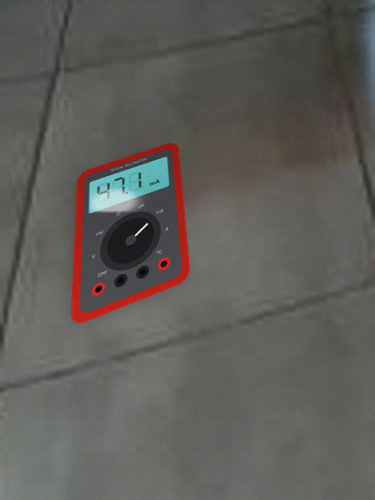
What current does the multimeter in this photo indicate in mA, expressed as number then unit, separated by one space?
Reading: 47.1 mA
